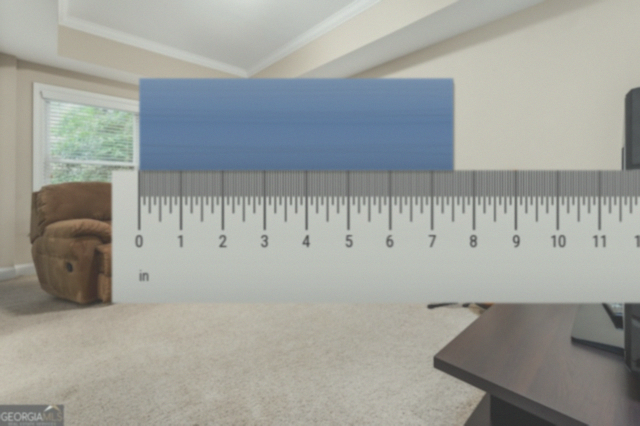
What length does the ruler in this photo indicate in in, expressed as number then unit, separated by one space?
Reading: 7.5 in
